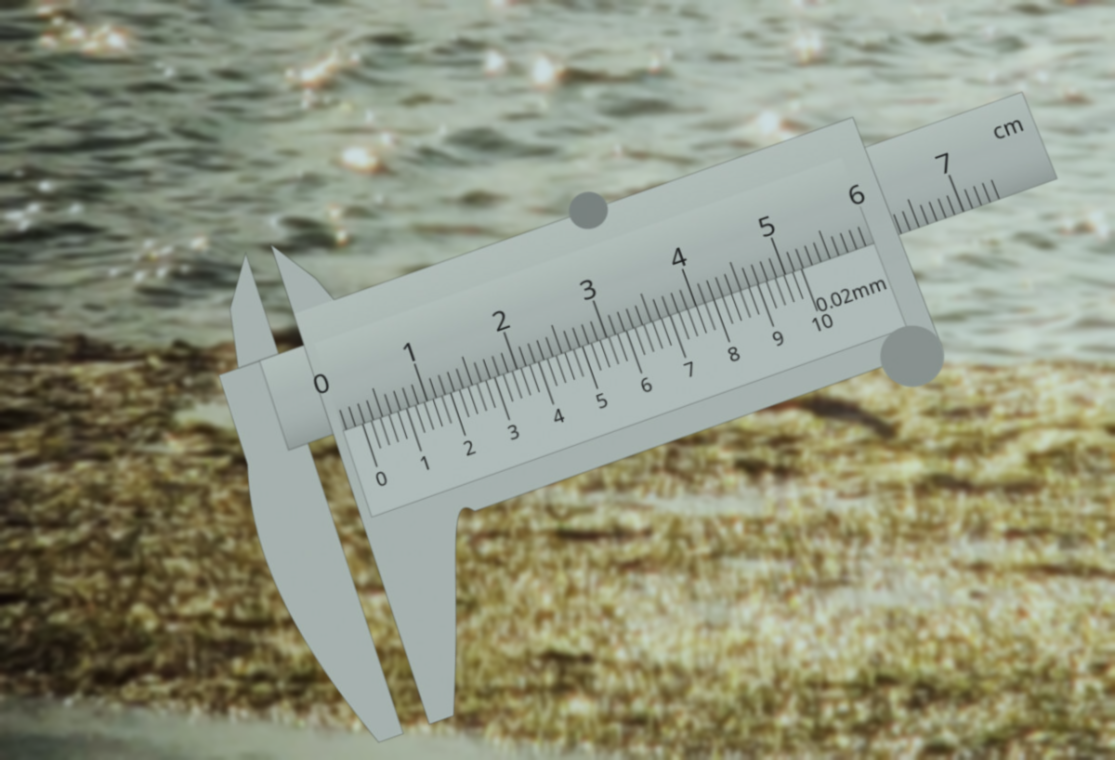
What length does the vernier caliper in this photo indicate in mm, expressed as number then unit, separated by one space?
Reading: 2.8 mm
